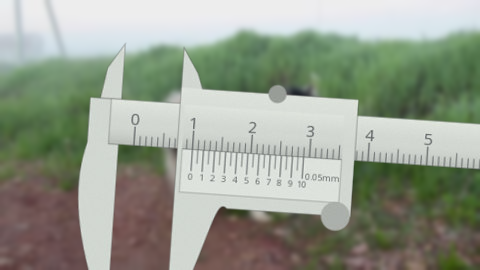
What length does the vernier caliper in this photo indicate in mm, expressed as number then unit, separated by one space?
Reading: 10.0 mm
